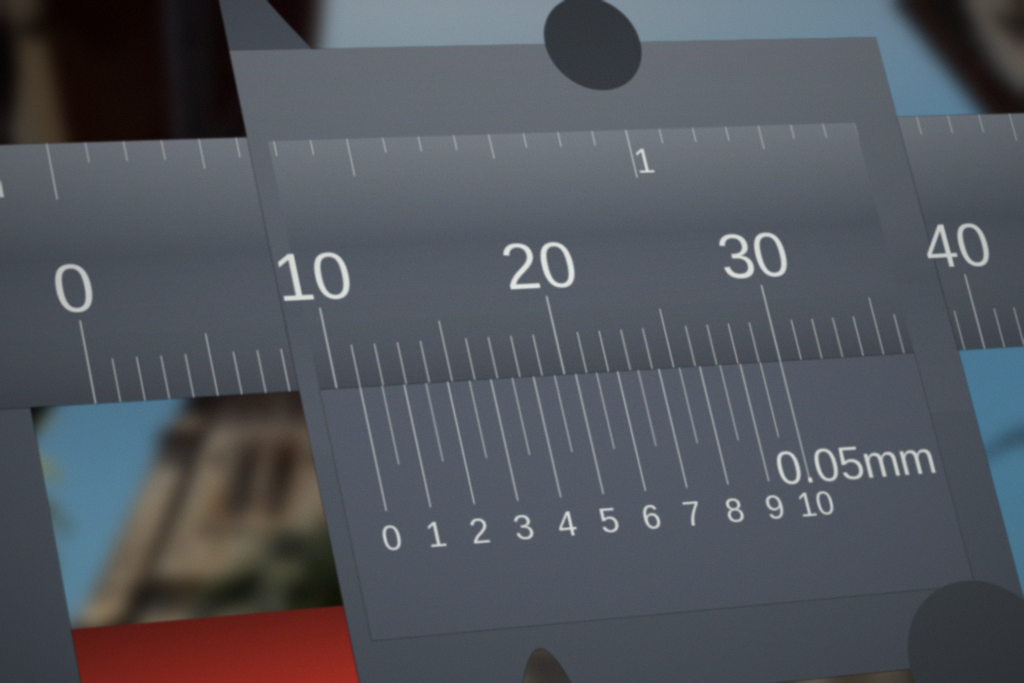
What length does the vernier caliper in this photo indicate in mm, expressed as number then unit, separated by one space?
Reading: 11.0 mm
